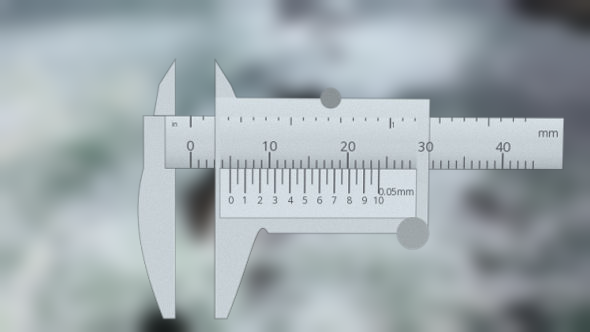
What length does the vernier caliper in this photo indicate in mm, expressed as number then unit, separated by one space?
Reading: 5.0 mm
